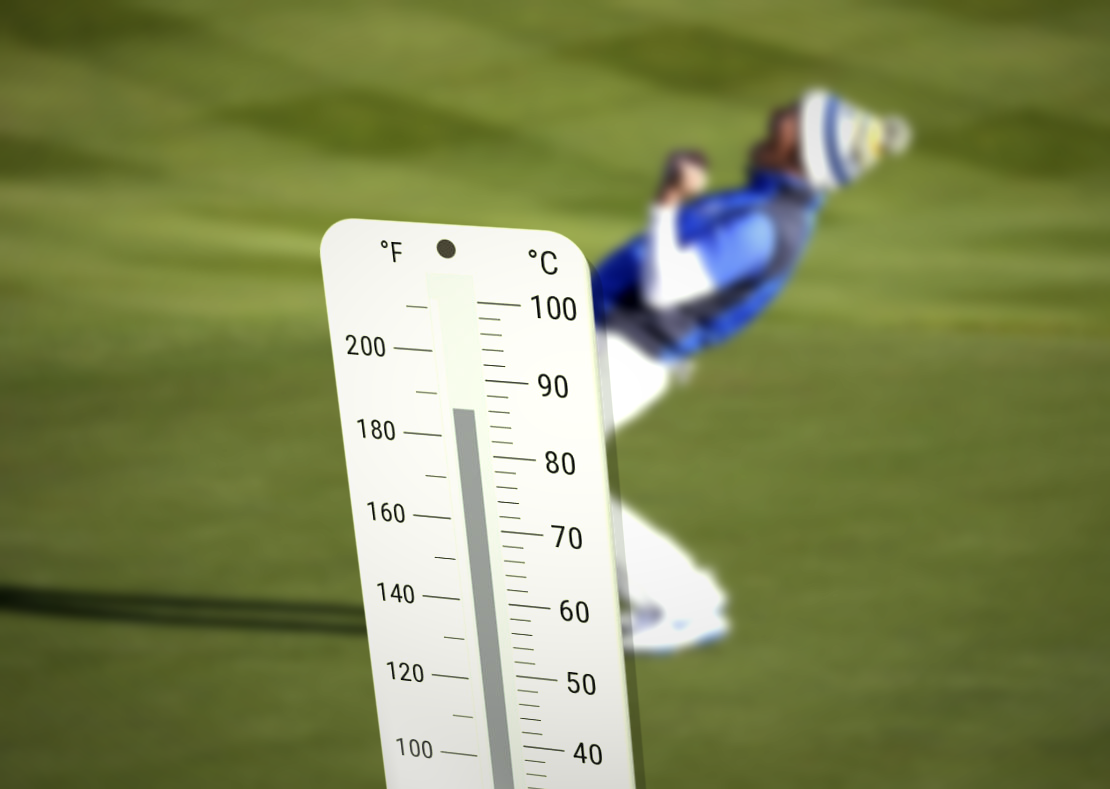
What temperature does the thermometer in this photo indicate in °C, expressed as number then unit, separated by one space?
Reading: 86 °C
